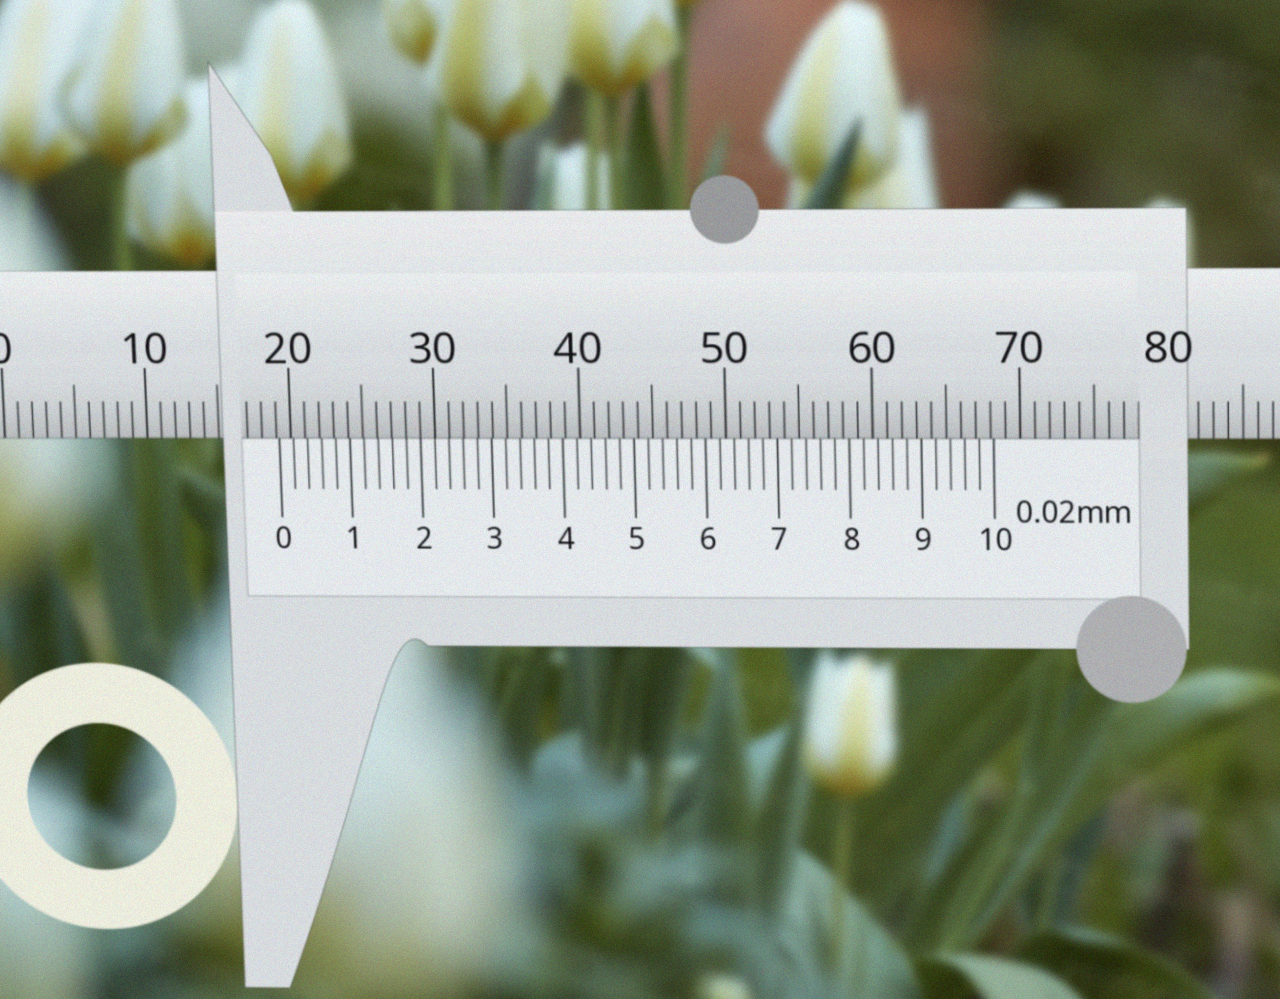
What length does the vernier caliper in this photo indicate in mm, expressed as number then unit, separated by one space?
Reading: 19.2 mm
